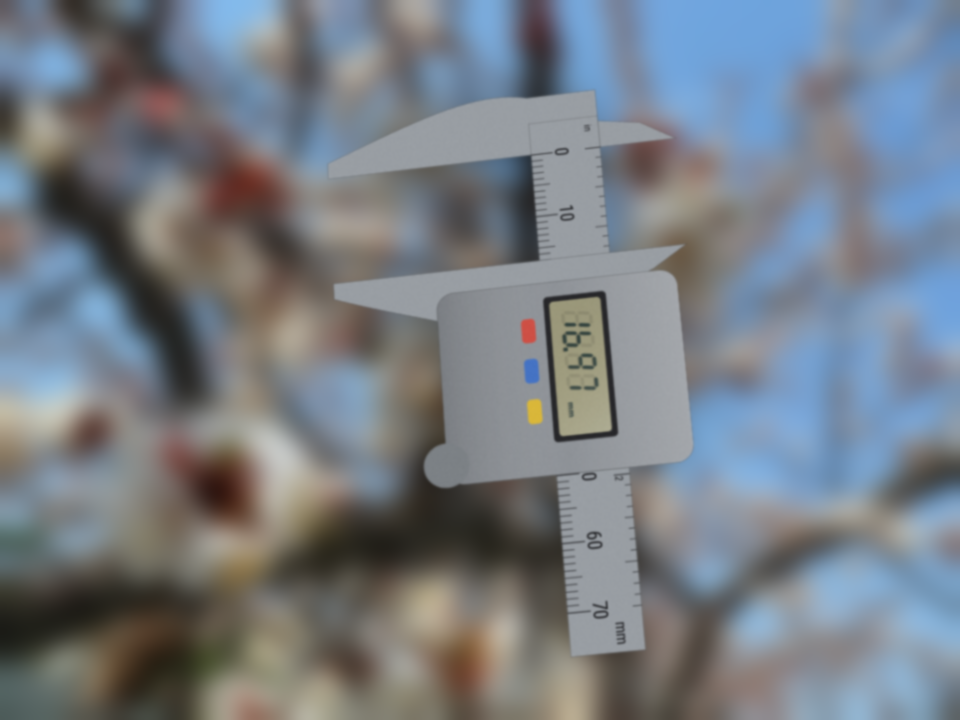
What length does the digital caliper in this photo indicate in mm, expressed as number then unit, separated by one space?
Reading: 16.97 mm
